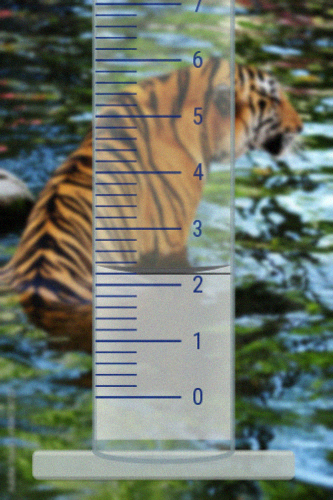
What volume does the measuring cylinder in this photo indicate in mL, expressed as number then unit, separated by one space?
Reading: 2.2 mL
